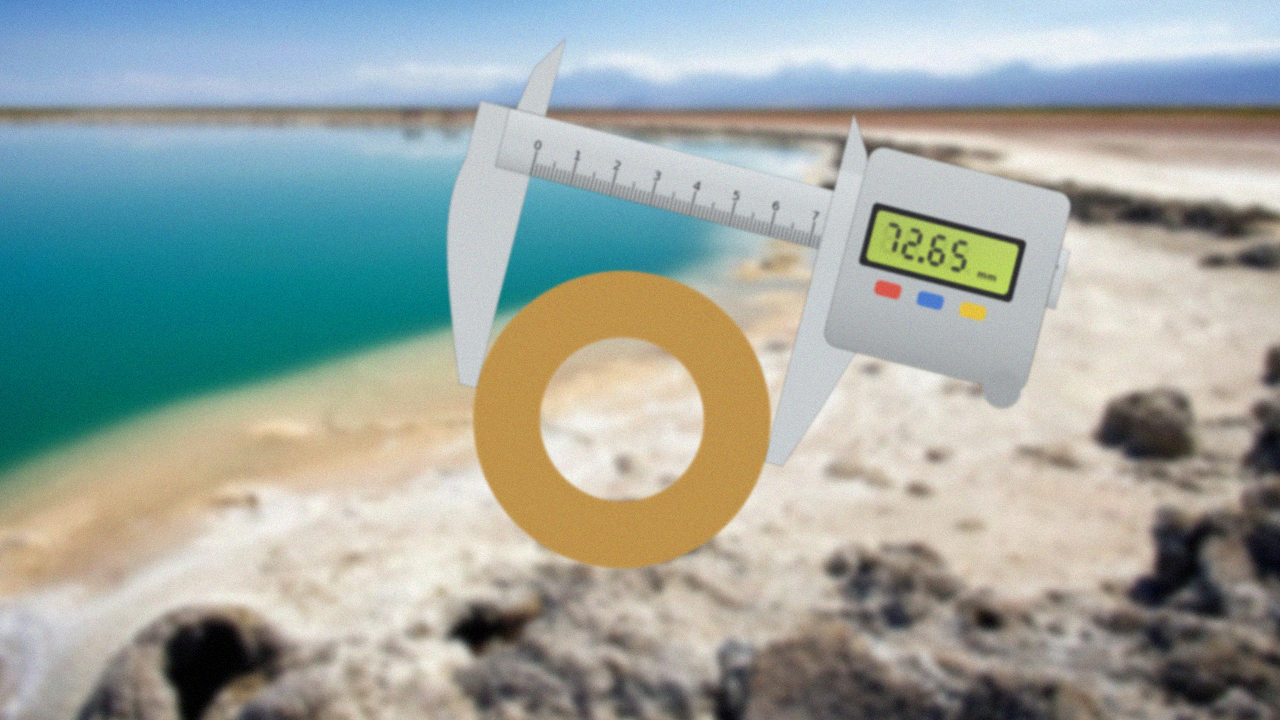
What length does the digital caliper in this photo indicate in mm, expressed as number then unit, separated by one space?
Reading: 72.65 mm
